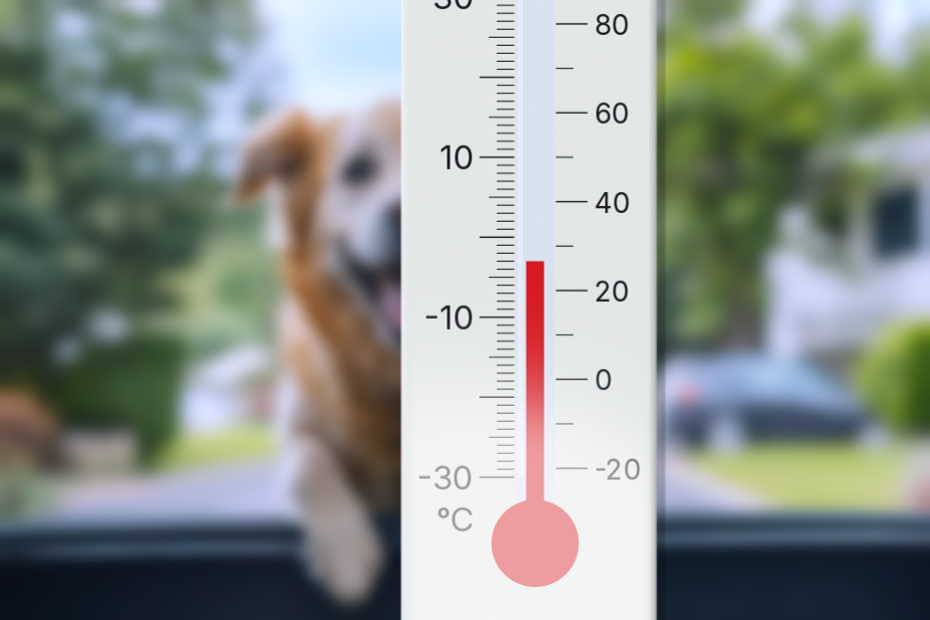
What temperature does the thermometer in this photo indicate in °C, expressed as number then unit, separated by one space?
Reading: -3 °C
